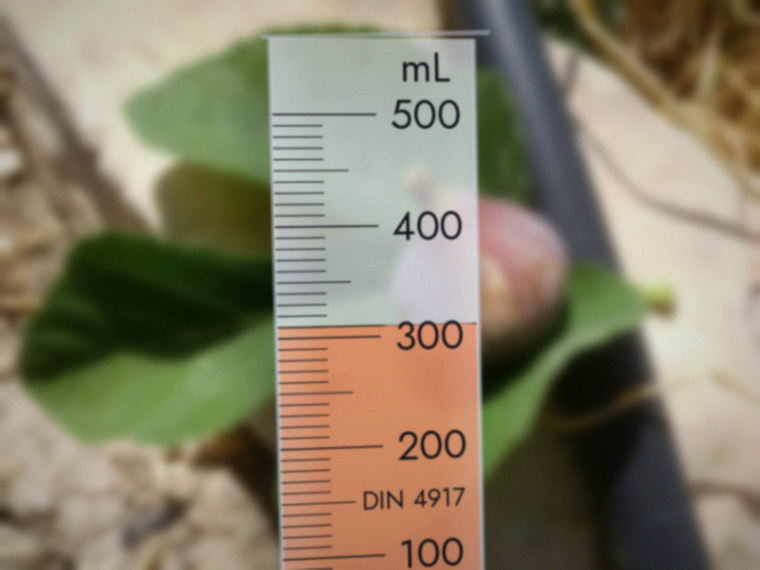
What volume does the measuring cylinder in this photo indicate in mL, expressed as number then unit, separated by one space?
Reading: 310 mL
